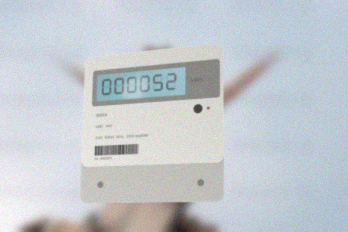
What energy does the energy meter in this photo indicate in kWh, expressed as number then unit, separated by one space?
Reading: 52 kWh
